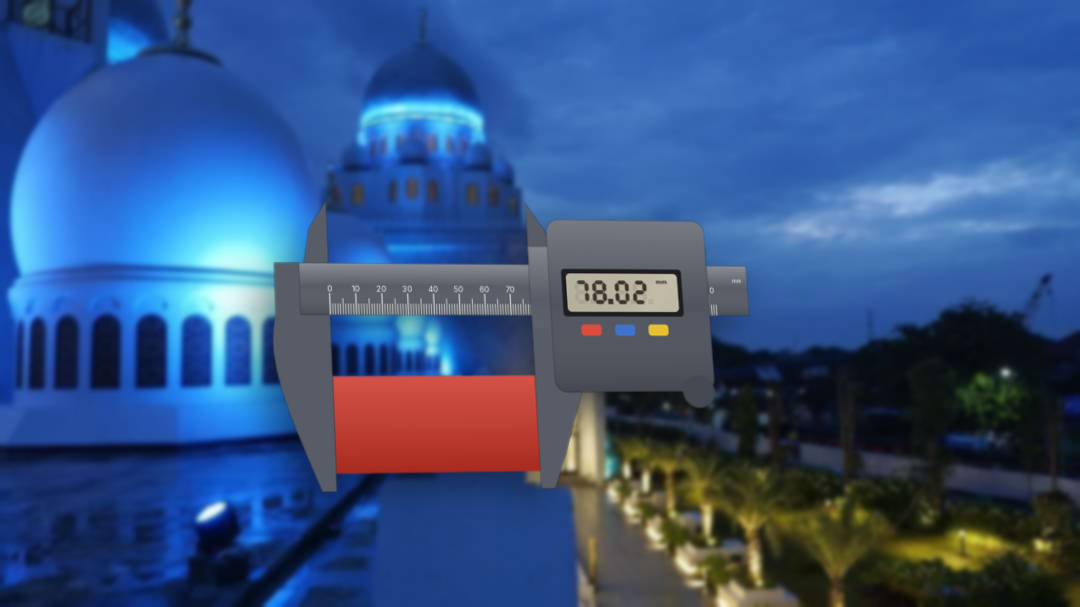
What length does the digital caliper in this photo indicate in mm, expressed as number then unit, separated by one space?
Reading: 78.02 mm
